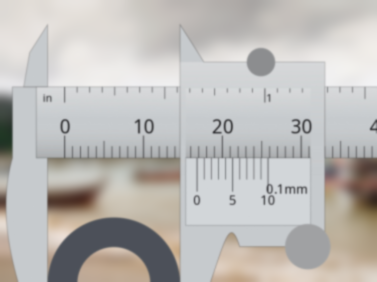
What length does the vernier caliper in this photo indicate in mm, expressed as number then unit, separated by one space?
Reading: 16.8 mm
